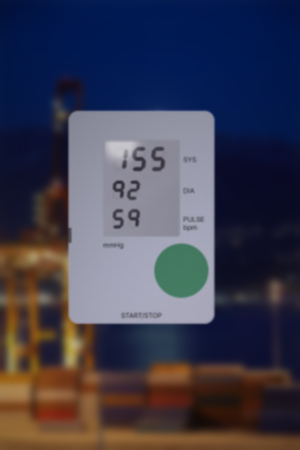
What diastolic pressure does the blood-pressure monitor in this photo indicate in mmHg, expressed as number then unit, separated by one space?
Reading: 92 mmHg
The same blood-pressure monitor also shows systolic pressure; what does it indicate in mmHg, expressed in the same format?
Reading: 155 mmHg
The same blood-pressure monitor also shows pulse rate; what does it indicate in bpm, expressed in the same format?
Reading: 59 bpm
